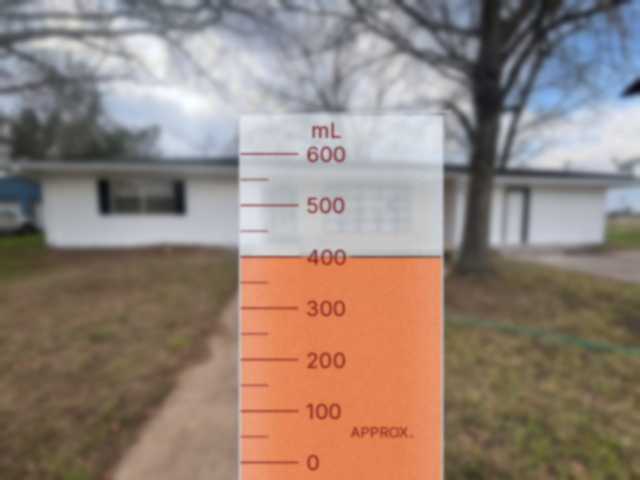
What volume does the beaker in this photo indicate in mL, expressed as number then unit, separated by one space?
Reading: 400 mL
